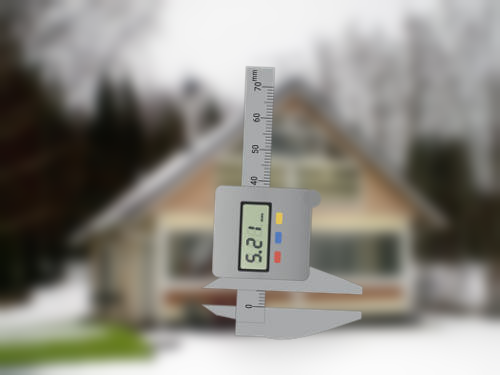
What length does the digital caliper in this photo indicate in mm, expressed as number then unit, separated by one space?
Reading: 5.21 mm
